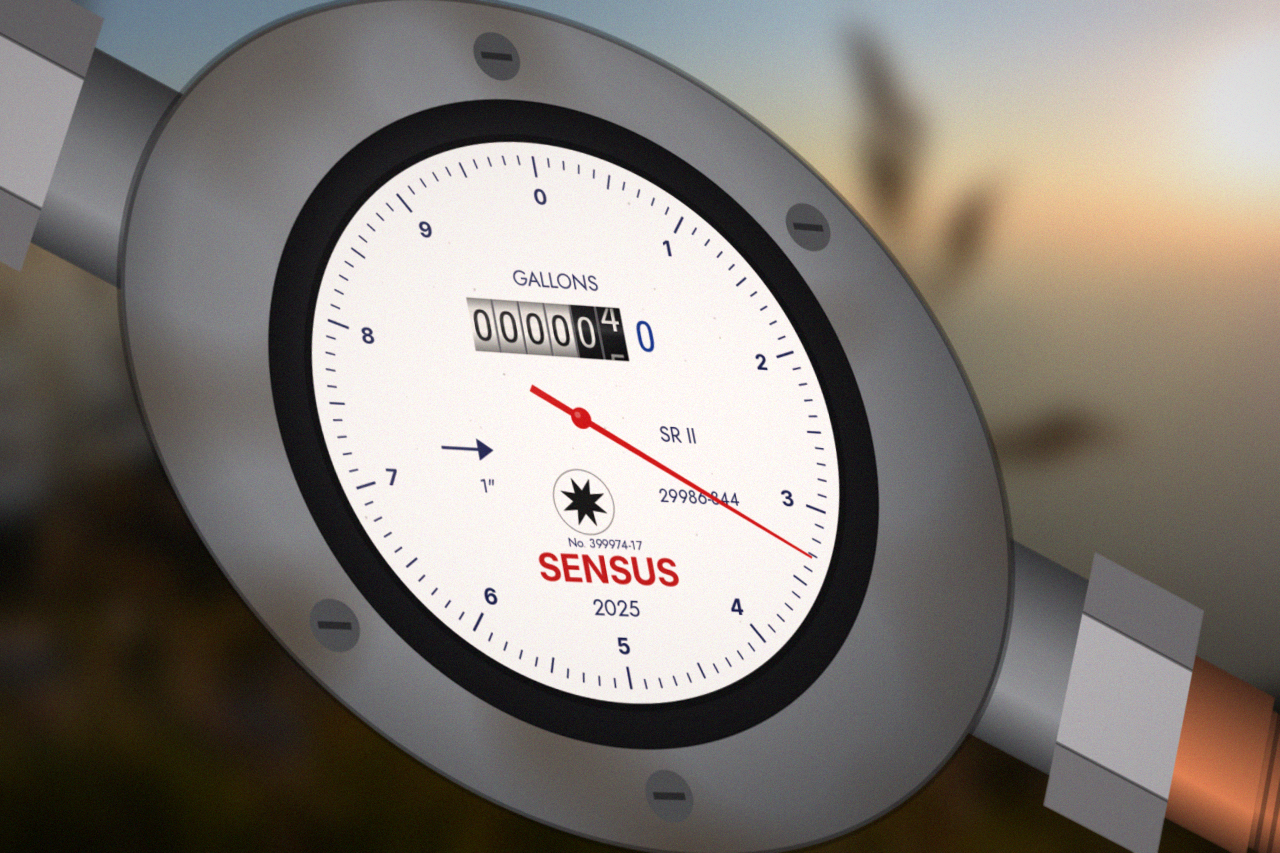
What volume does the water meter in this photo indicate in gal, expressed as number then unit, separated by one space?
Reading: 43.3 gal
